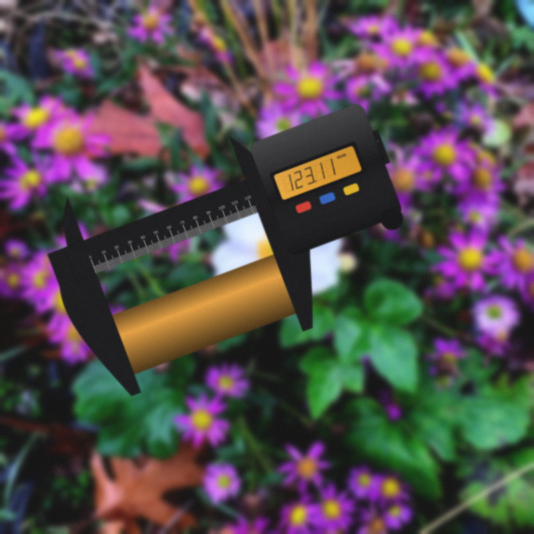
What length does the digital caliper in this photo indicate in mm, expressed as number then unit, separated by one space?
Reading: 123.11 mm
